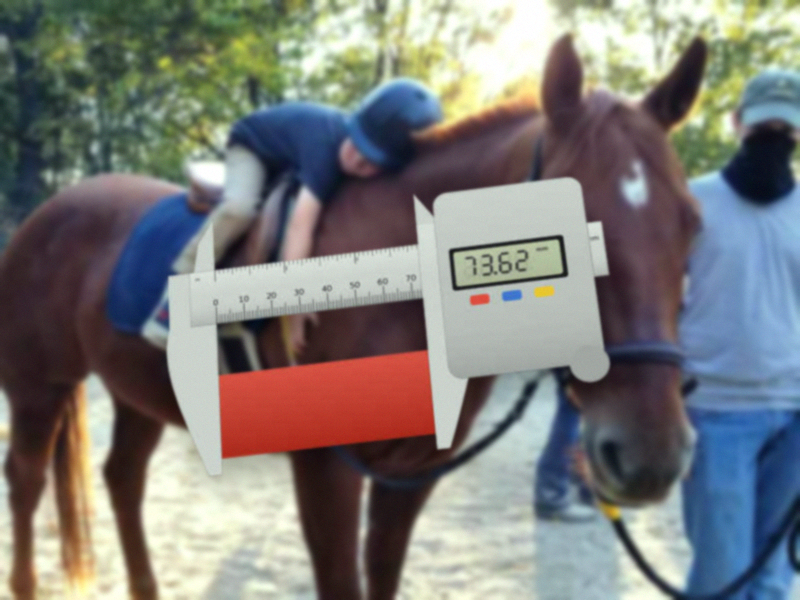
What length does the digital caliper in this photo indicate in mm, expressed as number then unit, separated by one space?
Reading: 73.62 mm
